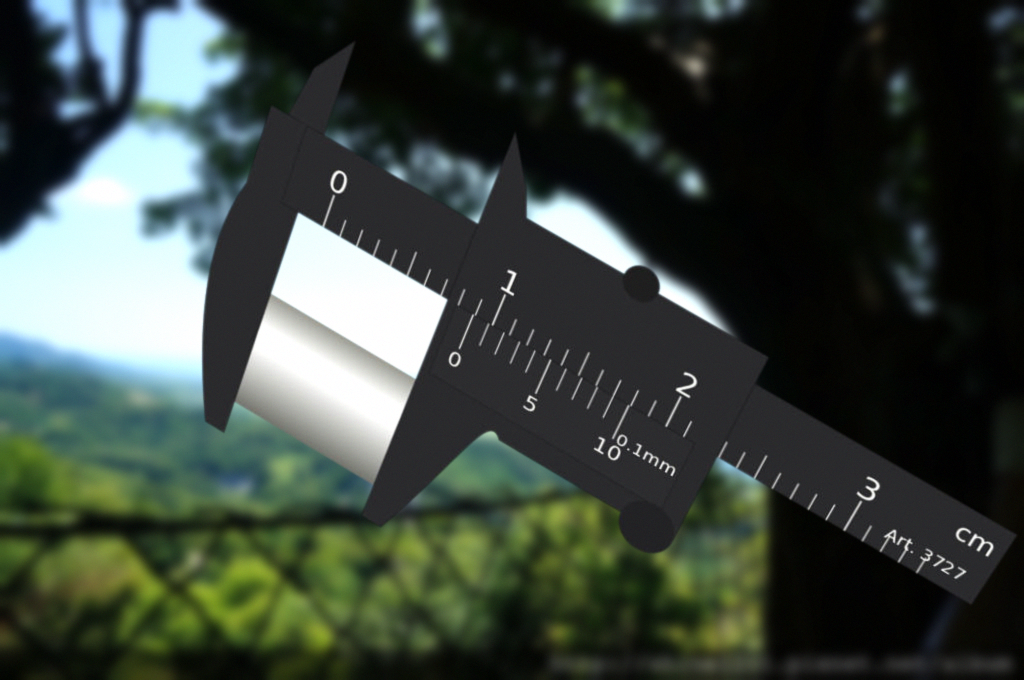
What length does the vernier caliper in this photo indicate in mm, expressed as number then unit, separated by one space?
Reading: 8.9 mm
